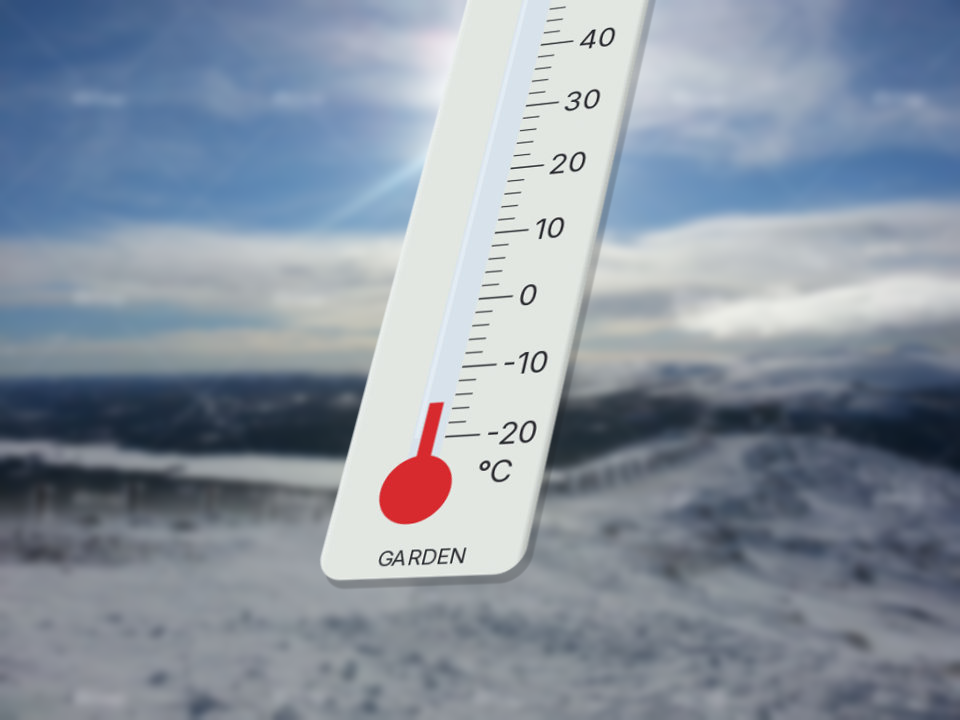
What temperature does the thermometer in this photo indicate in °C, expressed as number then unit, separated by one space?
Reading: -15 °C
